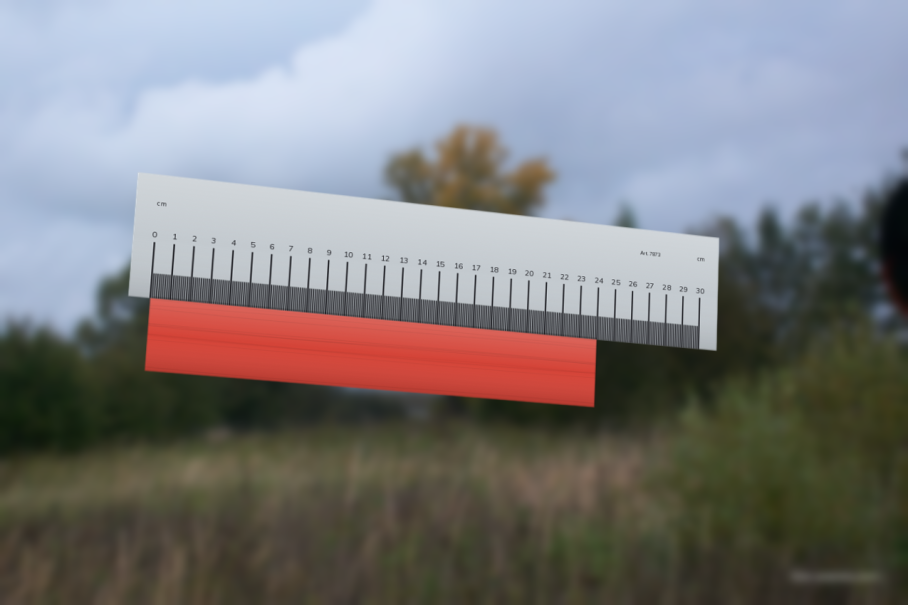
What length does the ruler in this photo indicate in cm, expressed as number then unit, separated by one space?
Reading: 24 cm
